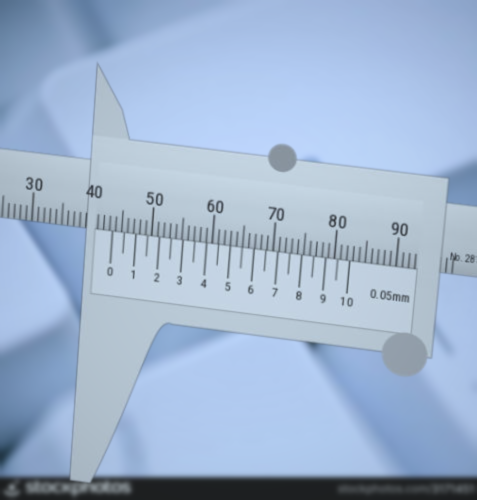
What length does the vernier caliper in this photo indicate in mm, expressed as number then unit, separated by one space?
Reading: 43.5 mm
